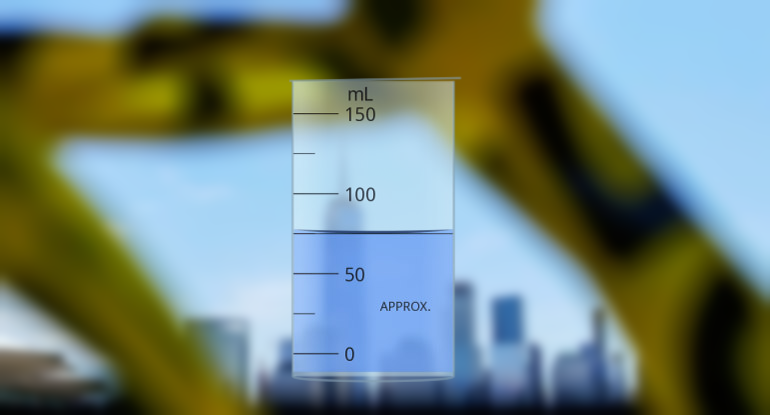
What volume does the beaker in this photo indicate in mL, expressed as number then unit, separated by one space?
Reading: 75 mL
